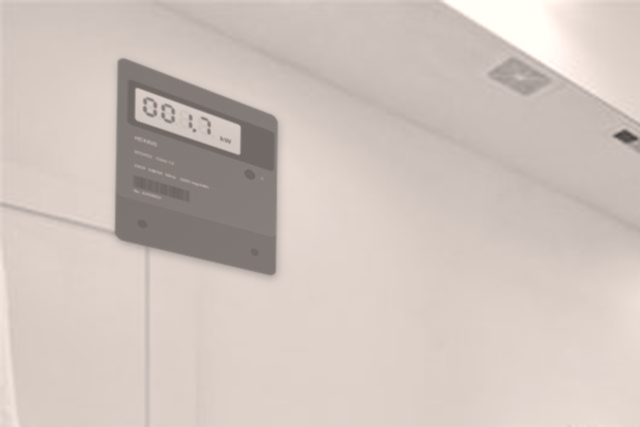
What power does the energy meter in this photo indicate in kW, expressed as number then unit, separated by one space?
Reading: 1.7 kW
